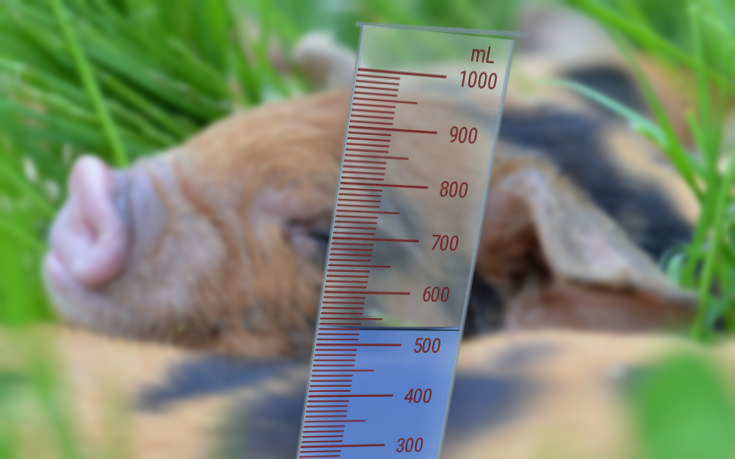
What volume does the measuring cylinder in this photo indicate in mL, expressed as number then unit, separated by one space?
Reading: 530 mL
